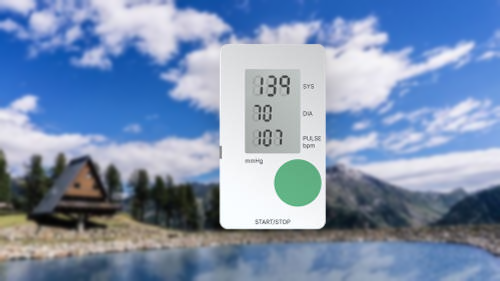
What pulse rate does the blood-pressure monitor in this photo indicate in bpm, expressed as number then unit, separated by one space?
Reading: 107 bpm
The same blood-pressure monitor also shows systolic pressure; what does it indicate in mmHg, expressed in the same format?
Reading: 139 mmHg
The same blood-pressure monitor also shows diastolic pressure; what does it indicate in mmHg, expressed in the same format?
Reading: 70 mmHg
